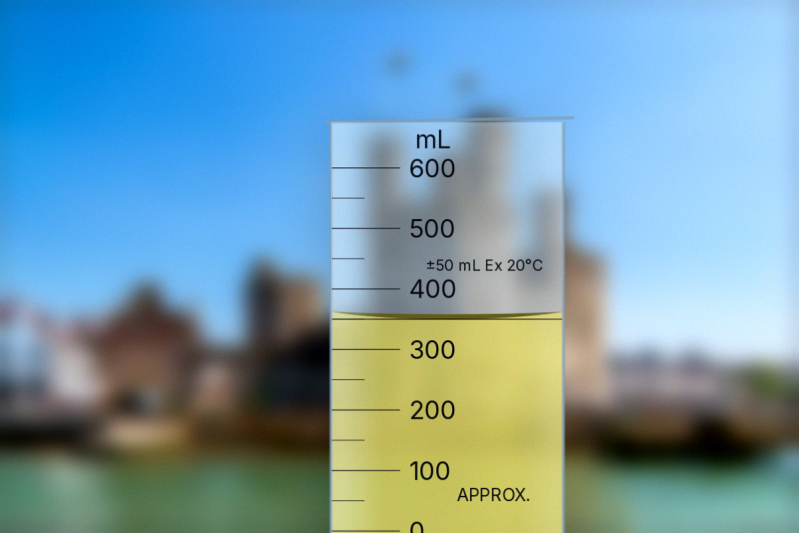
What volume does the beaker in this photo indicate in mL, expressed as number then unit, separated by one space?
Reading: 350 mL
